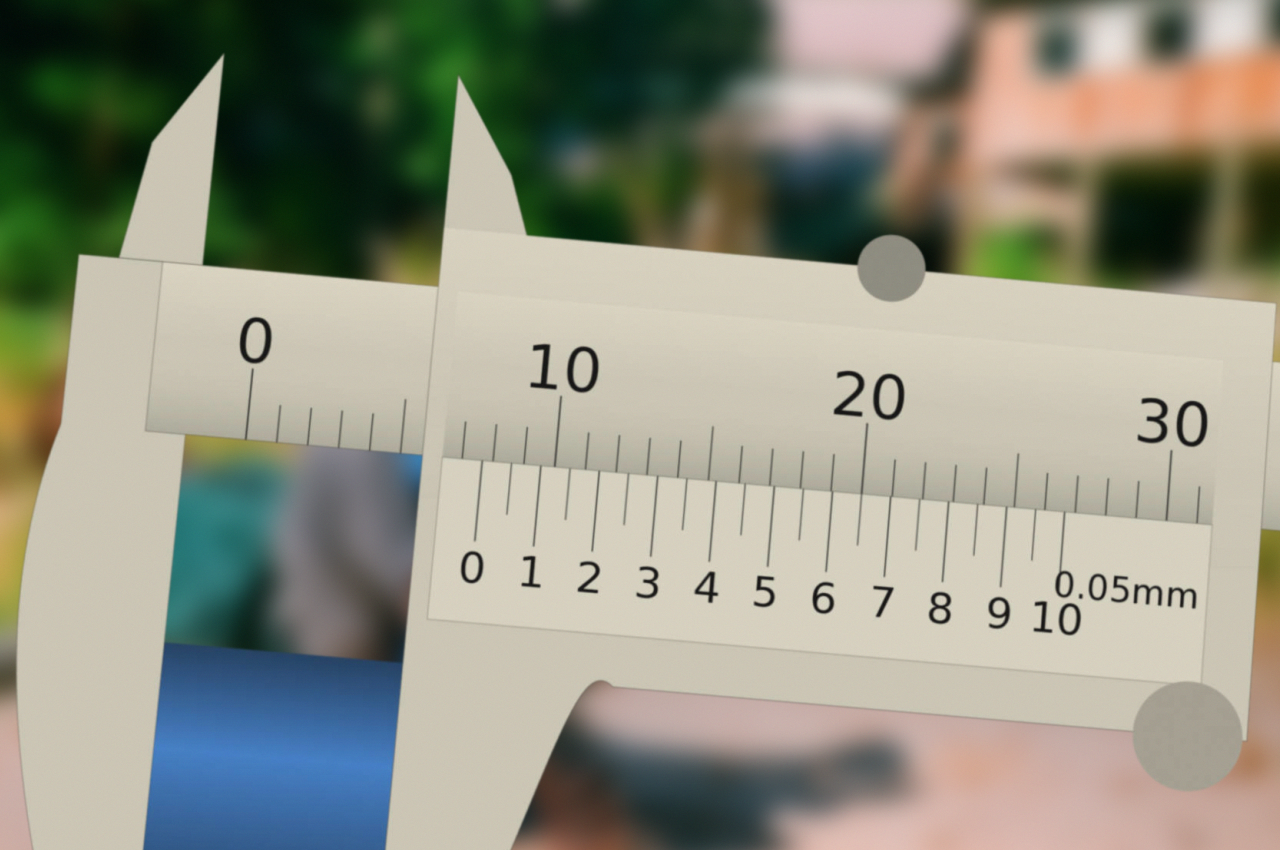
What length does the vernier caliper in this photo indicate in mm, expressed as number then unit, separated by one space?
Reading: 7.65 mm
